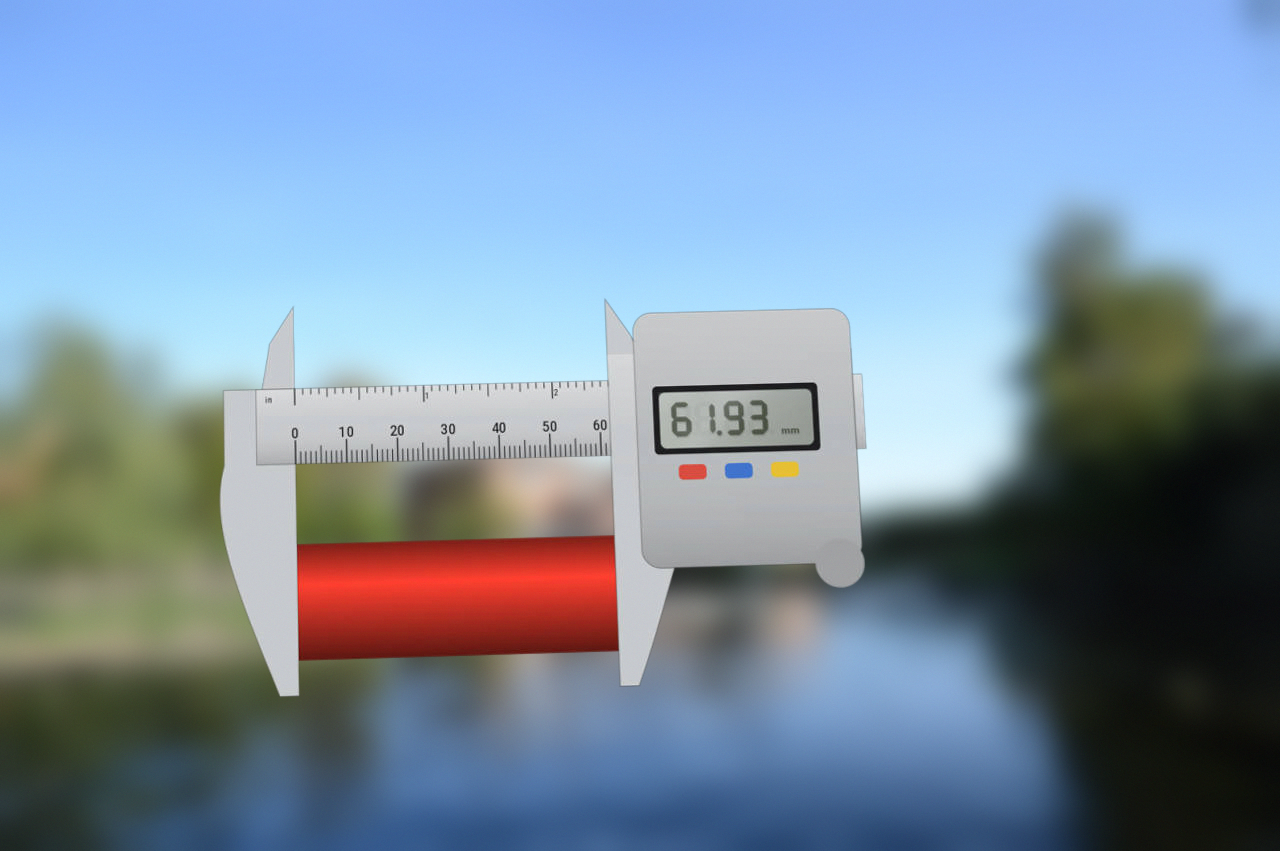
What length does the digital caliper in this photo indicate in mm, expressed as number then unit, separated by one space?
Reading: 61.93 mm
